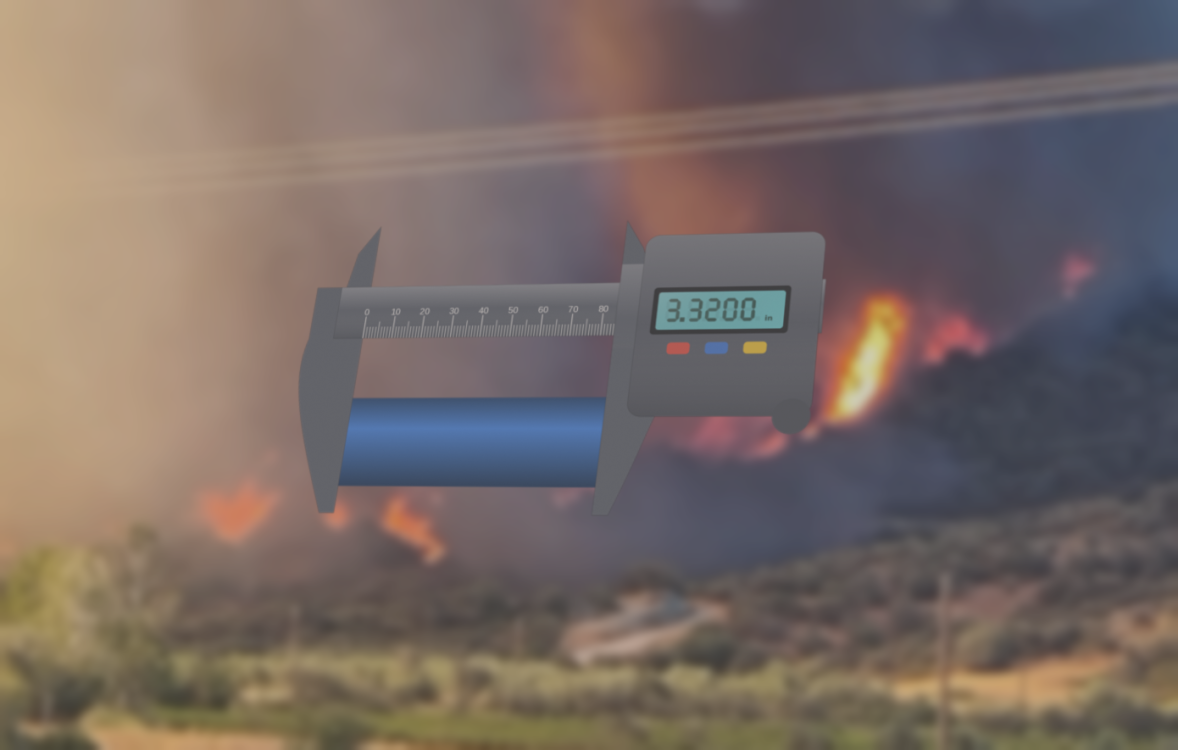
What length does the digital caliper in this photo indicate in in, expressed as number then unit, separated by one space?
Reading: 3.3200 in
